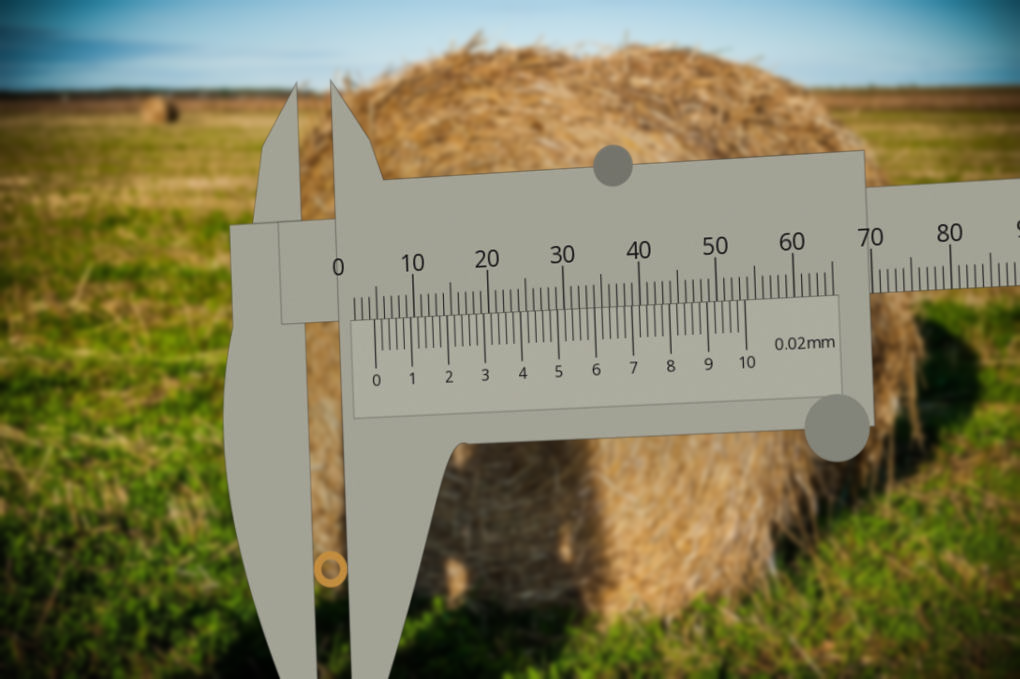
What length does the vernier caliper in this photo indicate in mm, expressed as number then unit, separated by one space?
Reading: 4.6 mm
